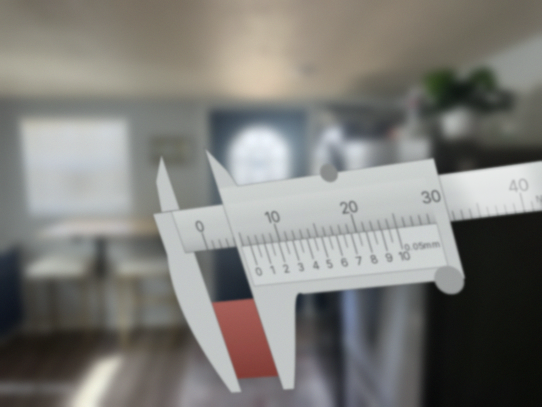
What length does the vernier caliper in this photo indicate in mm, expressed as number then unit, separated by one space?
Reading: 6.0 mm
